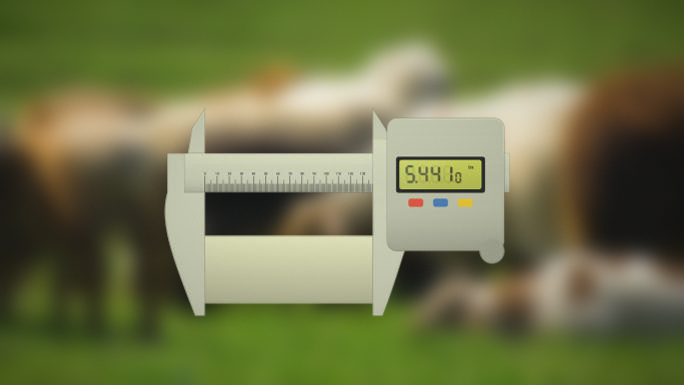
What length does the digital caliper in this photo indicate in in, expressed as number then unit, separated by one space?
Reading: 5.4410 in
